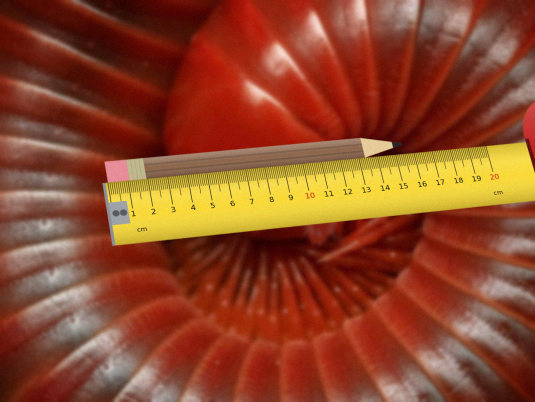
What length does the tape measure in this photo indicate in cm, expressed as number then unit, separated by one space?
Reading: 15.5 cm
